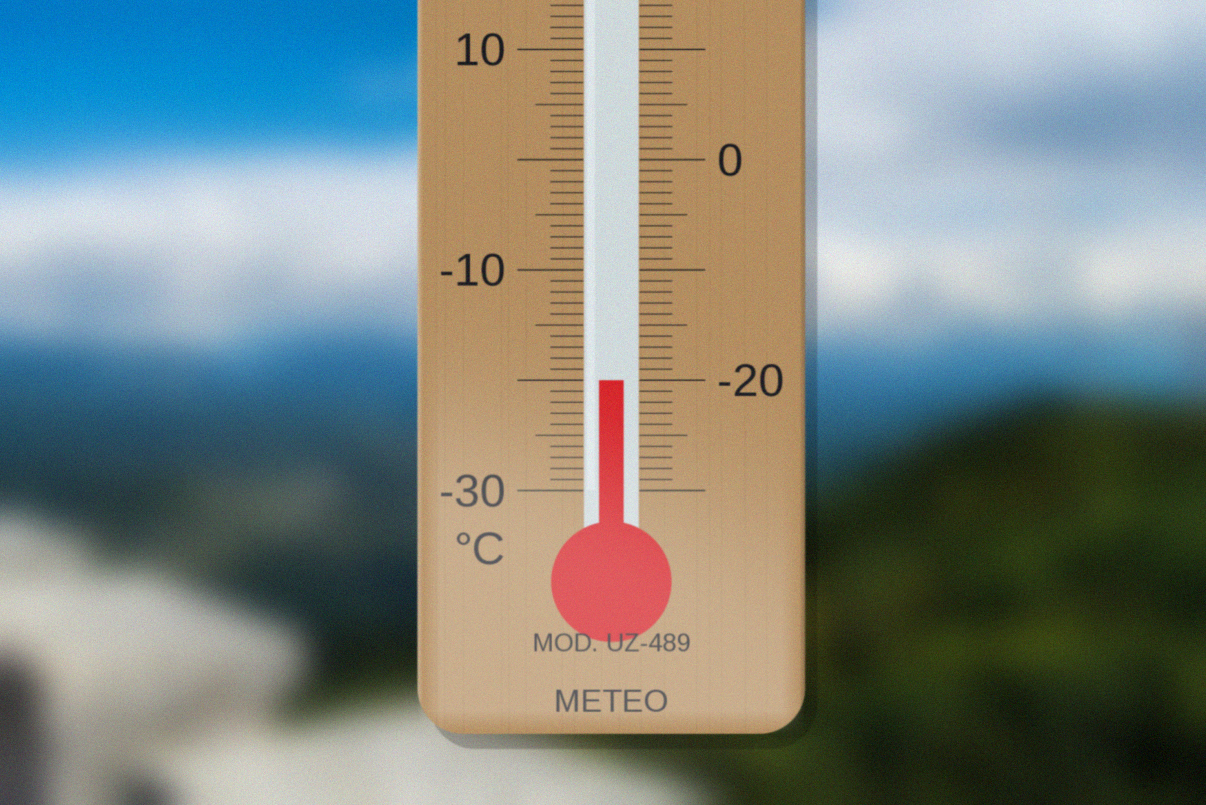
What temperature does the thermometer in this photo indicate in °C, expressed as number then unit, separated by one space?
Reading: -20 °C
